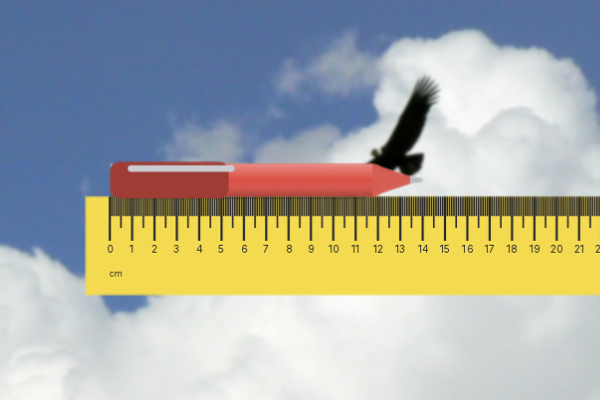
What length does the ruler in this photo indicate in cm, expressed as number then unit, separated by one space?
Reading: 14 cm
